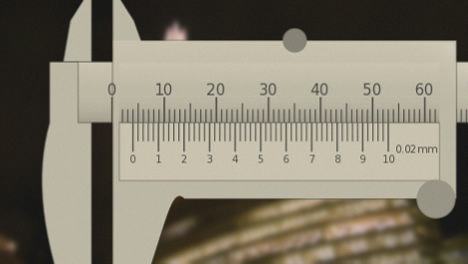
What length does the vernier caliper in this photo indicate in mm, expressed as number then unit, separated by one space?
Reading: 4.0 mm
